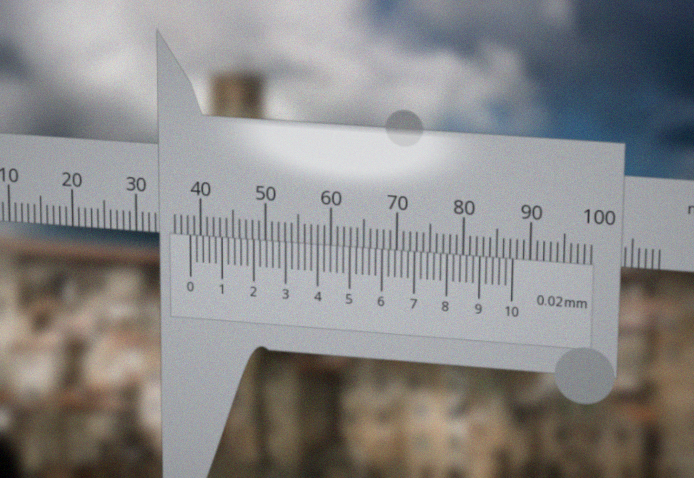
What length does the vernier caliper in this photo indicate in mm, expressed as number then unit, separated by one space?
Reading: 38.4 mm
